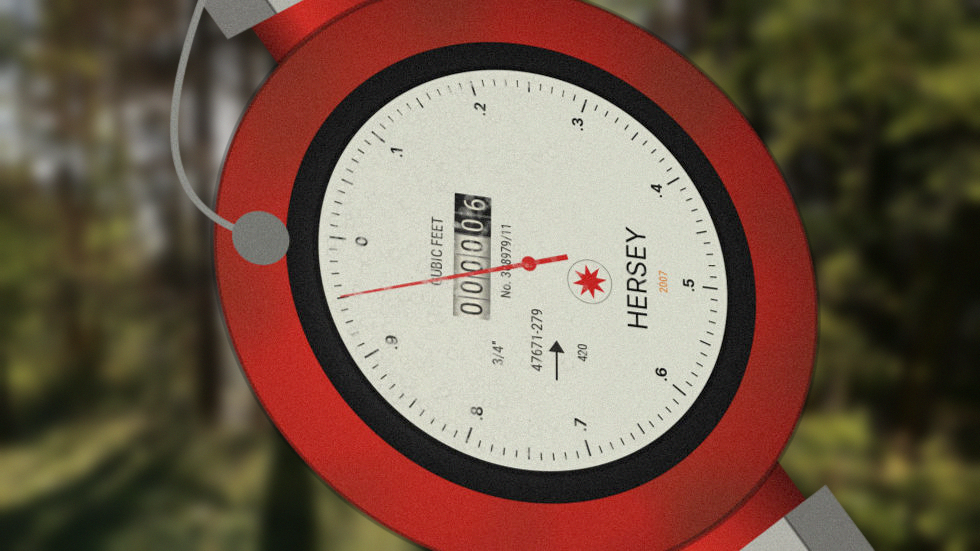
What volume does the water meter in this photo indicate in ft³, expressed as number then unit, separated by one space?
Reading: 5.95 ft³
